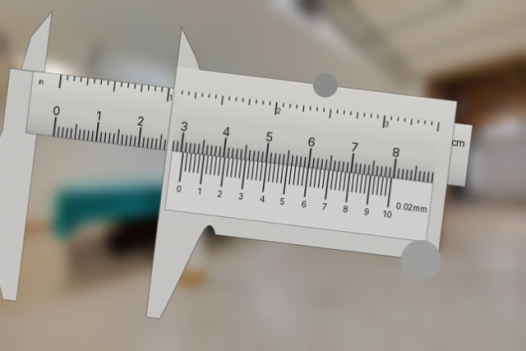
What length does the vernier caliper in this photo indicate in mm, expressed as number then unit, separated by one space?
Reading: 30.5 mm
